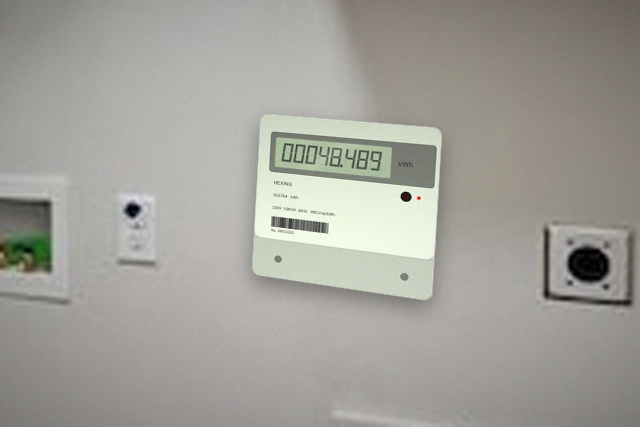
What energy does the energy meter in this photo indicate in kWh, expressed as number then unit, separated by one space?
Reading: 48.489 kWh
